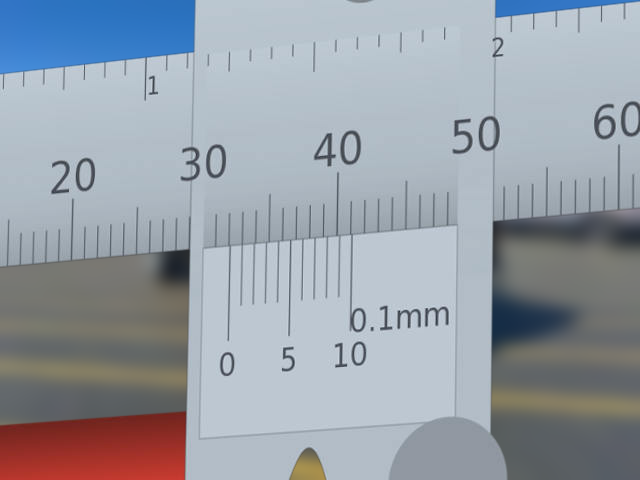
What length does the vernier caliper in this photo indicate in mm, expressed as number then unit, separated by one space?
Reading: 32.1 mm
